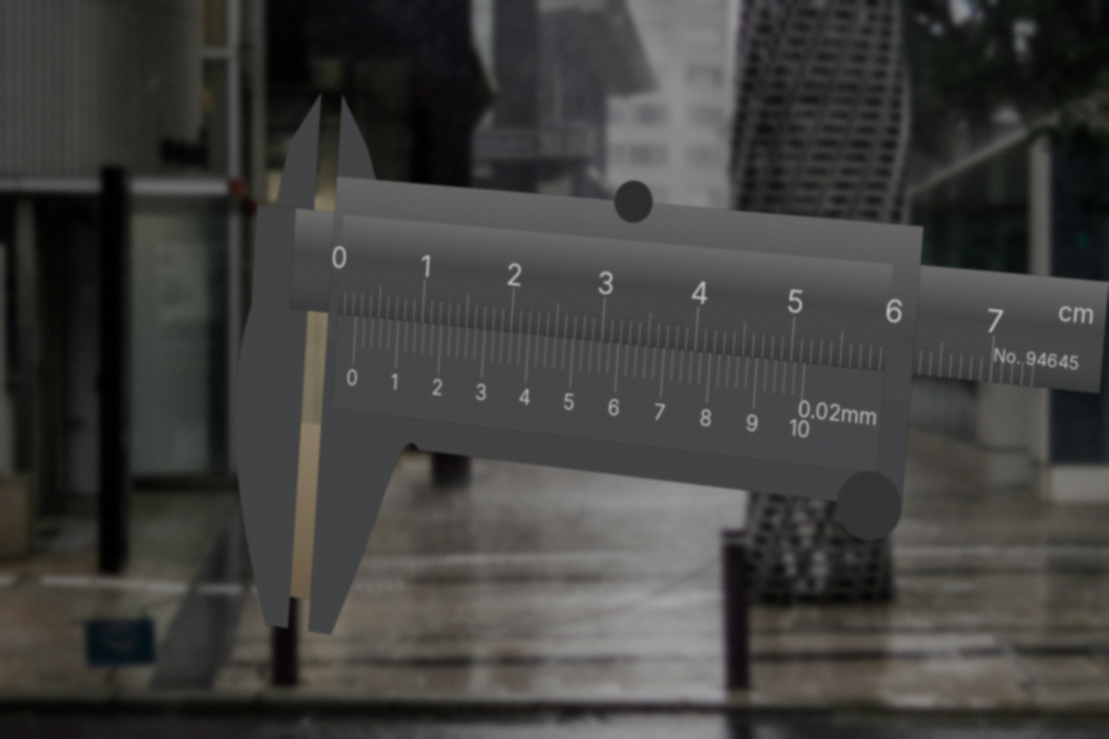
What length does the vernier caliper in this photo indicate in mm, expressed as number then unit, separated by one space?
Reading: 2.4 mm
